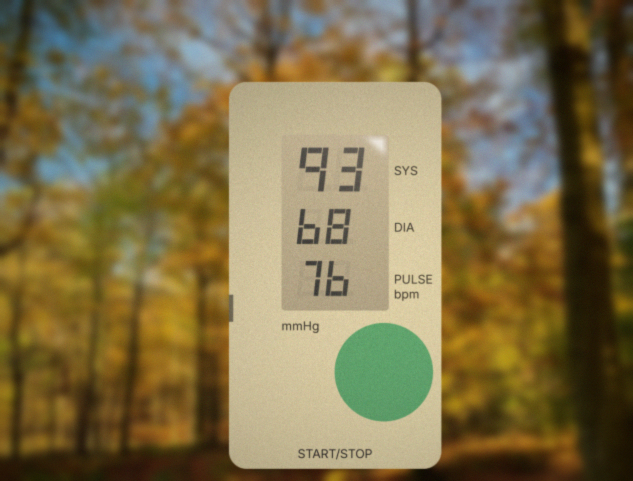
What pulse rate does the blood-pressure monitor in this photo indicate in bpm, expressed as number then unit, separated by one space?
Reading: 76 bpm
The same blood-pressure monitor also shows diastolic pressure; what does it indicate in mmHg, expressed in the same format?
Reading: 68 mmHg
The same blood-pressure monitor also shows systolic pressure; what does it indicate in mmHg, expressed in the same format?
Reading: 93 mmHg
